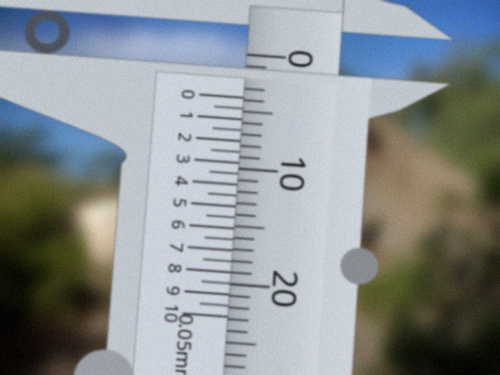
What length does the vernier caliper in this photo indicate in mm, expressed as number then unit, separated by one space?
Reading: 3.8 mm
